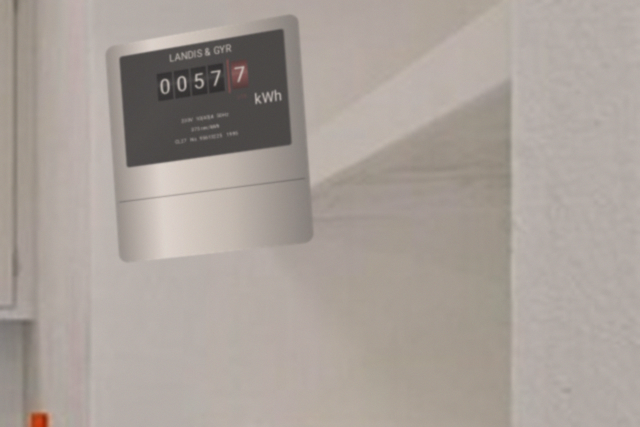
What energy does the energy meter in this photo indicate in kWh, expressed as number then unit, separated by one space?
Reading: 57.7 kWh
